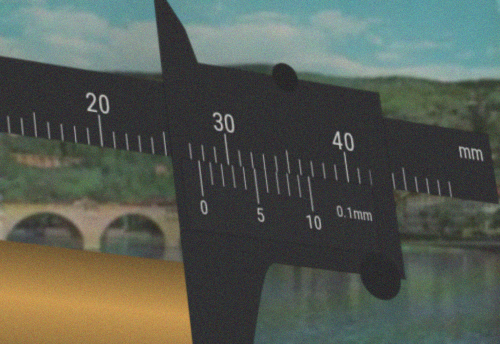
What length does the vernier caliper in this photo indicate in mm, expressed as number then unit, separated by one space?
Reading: 27.6 mm
